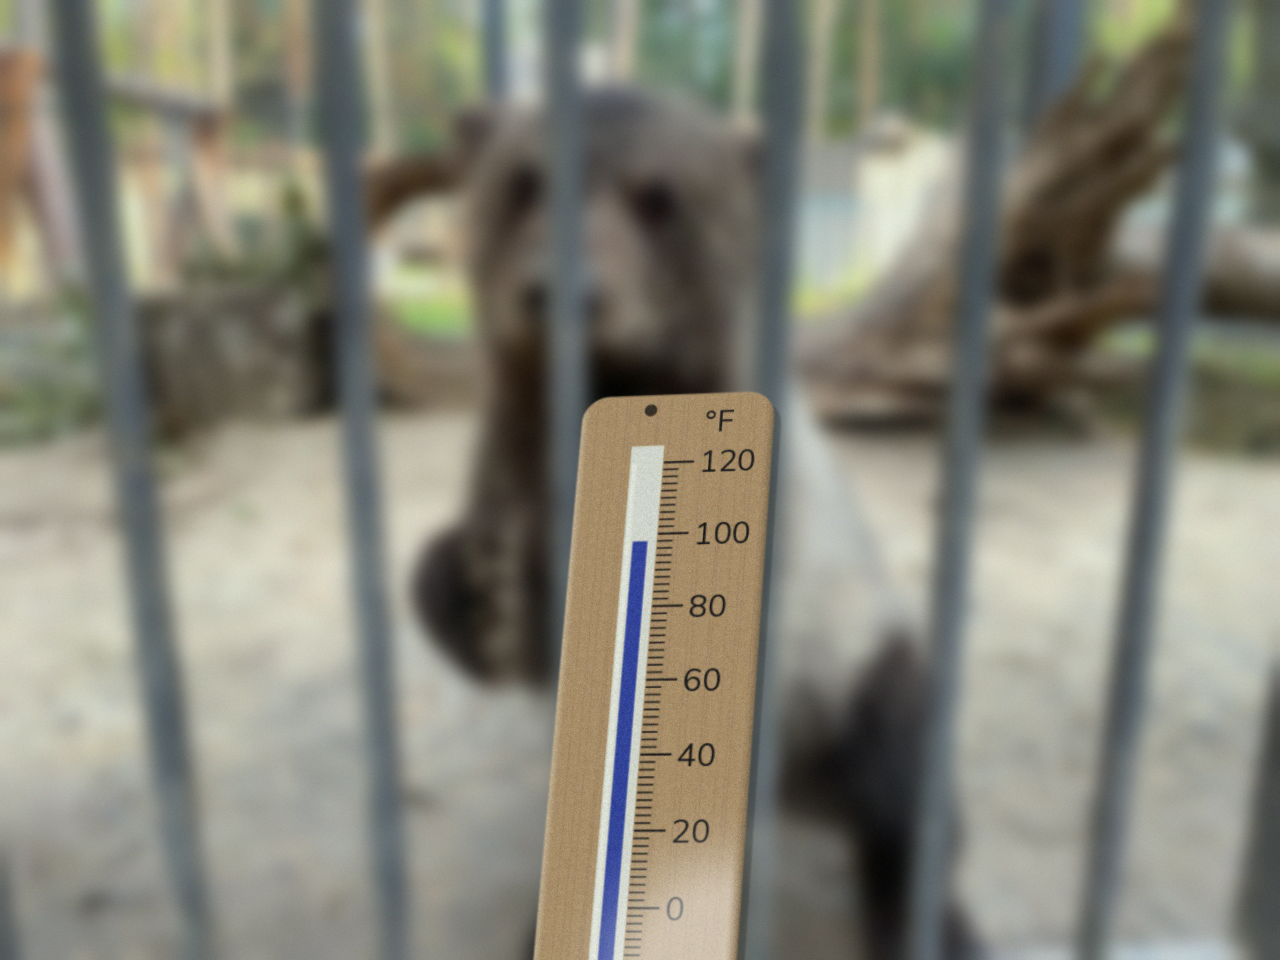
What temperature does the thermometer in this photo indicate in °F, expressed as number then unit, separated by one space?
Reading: 98 °F
